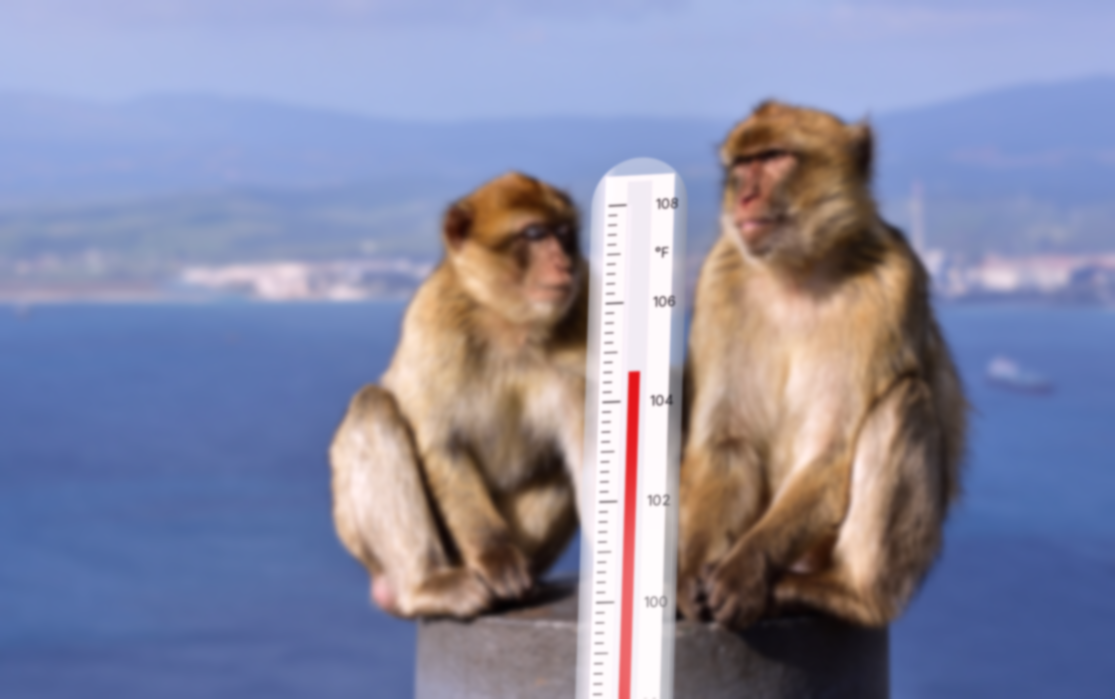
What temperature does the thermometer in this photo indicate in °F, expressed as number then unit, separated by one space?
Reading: 104.6 °F
